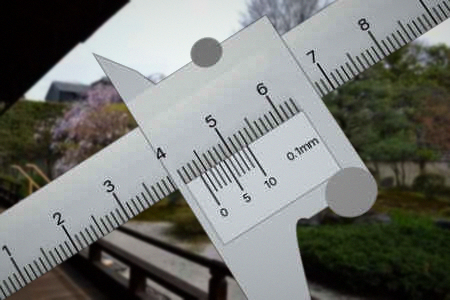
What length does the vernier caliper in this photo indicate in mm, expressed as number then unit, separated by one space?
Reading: 43.8 mm
